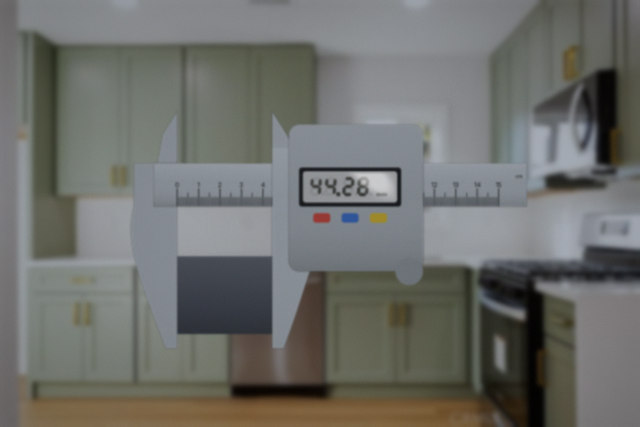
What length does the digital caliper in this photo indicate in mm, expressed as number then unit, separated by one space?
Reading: 44.28 mm
